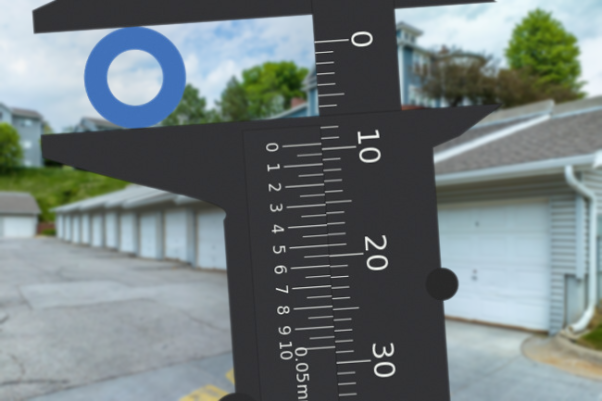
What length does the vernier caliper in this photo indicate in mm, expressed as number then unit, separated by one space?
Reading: 9.5 mm
